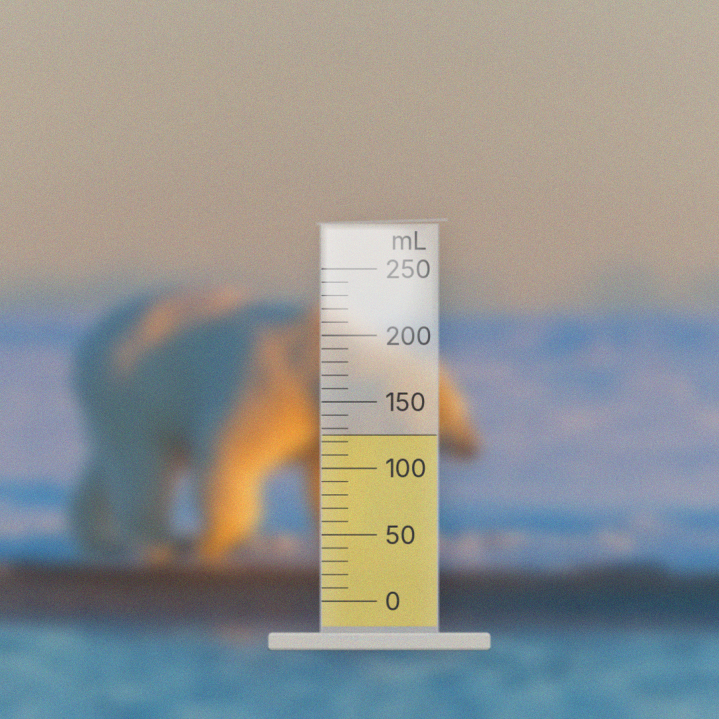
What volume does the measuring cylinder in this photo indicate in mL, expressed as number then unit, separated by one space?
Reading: 125 mL
